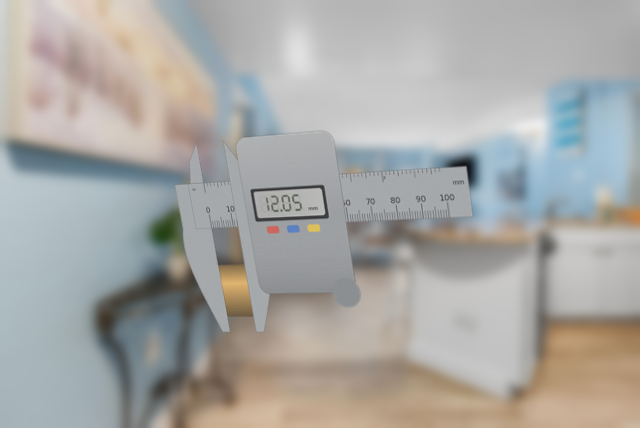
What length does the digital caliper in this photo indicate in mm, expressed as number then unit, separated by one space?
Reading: 12.05 mm
